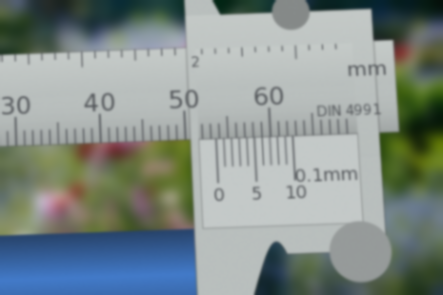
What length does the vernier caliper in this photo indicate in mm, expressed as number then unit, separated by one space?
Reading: 53.6 mm
